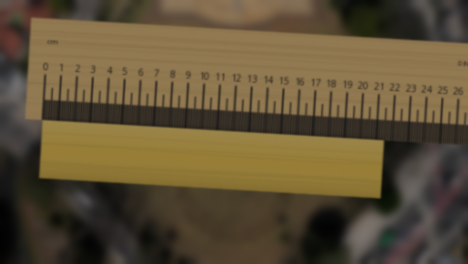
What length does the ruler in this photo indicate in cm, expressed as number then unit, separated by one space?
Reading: 21.5 cm
